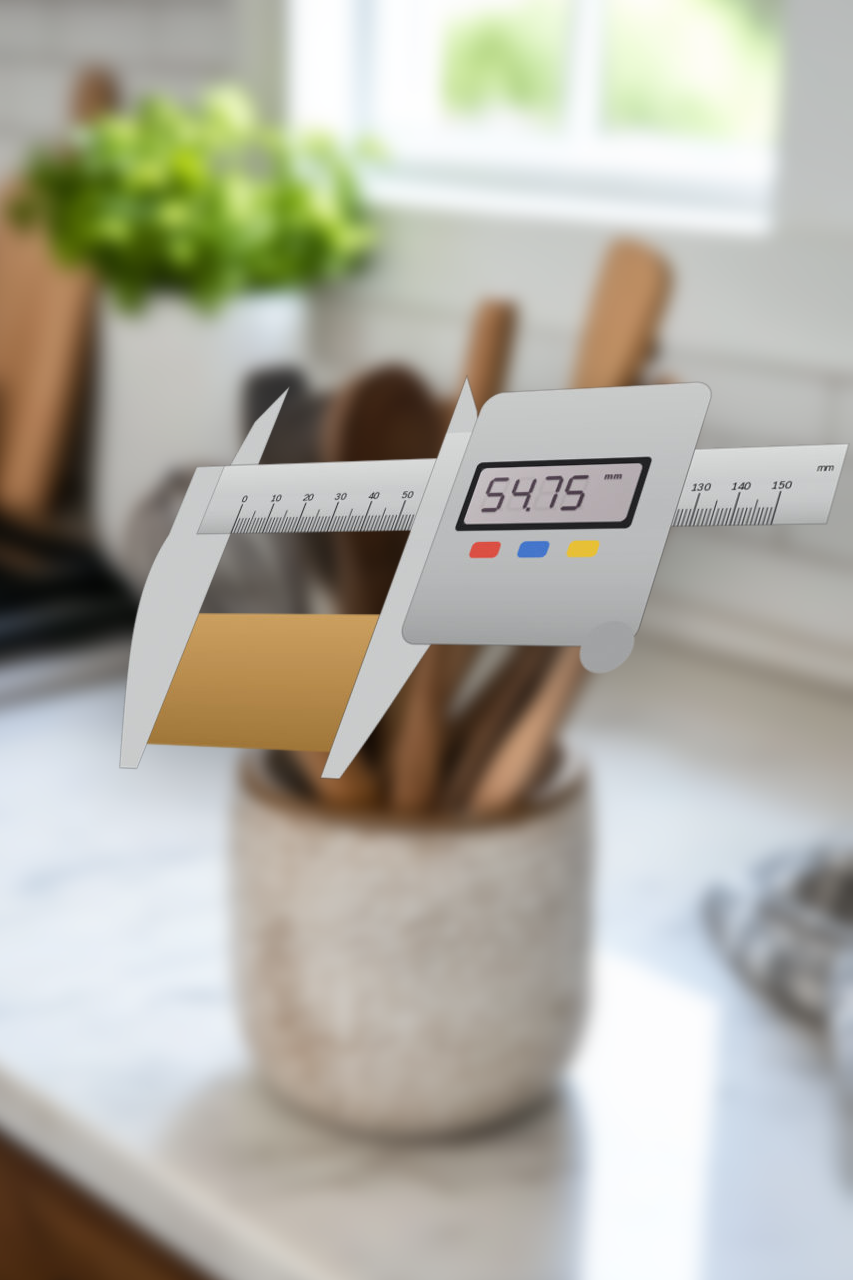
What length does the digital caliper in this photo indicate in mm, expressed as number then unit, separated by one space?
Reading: 54.75 mm
